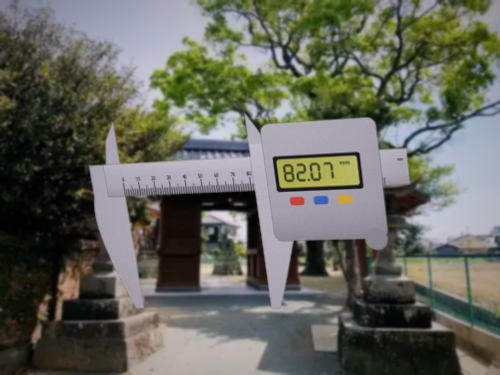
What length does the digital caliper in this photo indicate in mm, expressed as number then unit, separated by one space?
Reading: 82.07 mm
